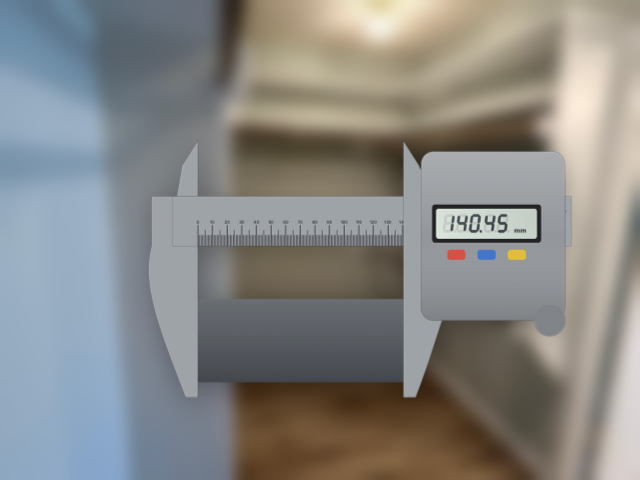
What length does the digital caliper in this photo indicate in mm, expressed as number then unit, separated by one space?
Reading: 140.45 mm
